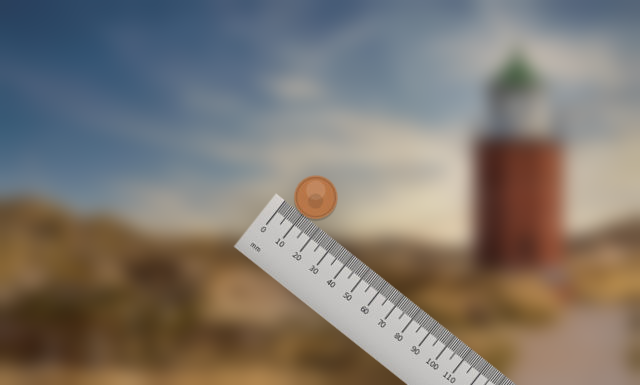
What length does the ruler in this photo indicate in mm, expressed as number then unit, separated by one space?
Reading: 20 mm
